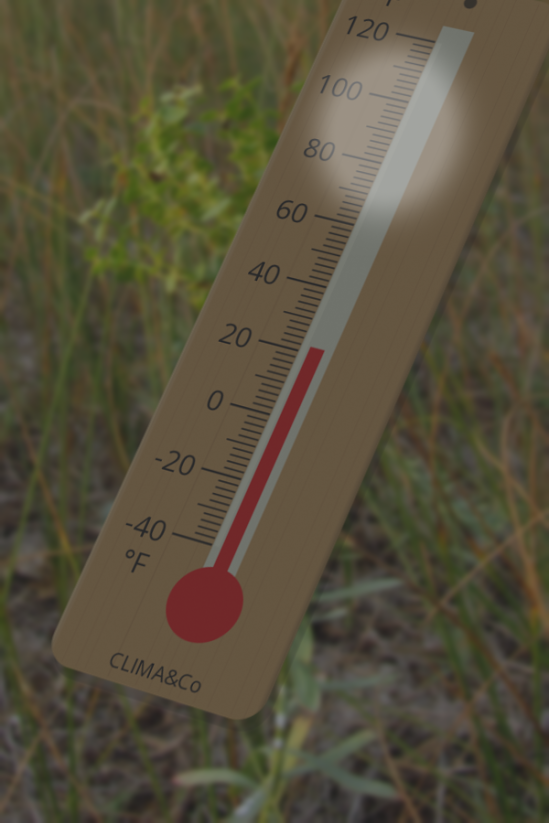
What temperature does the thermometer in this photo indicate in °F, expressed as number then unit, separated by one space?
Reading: 22 °F
